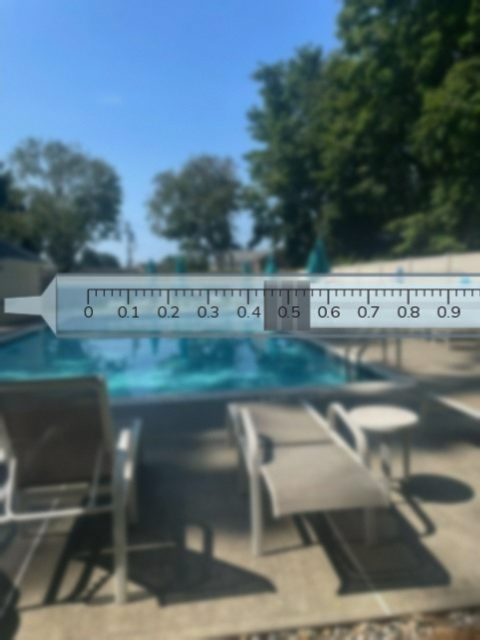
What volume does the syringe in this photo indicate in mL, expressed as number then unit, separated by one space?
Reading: 0.44 mL
